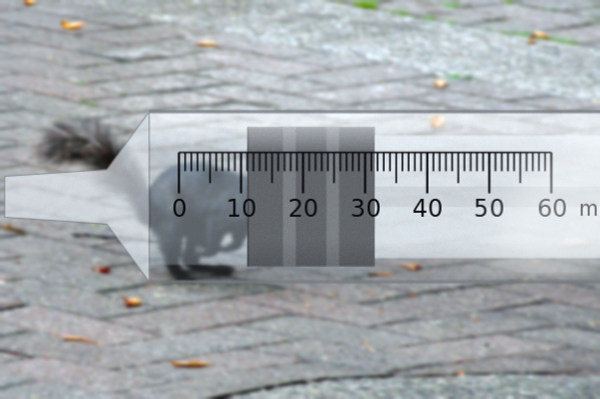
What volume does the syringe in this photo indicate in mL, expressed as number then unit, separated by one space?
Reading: 11 mL
